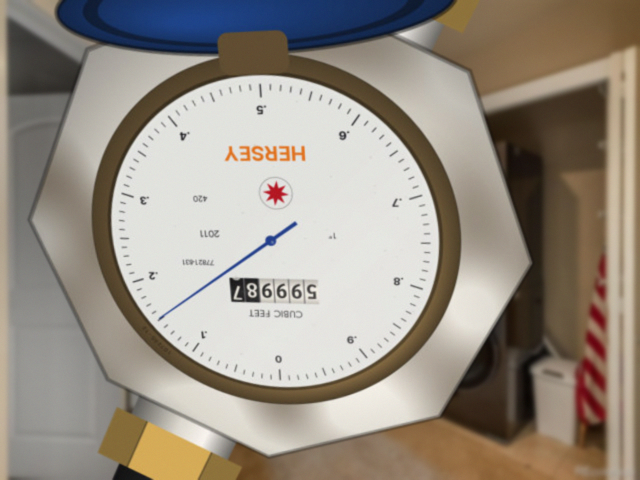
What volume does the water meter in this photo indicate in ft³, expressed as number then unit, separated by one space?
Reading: 599987.15 ft³
